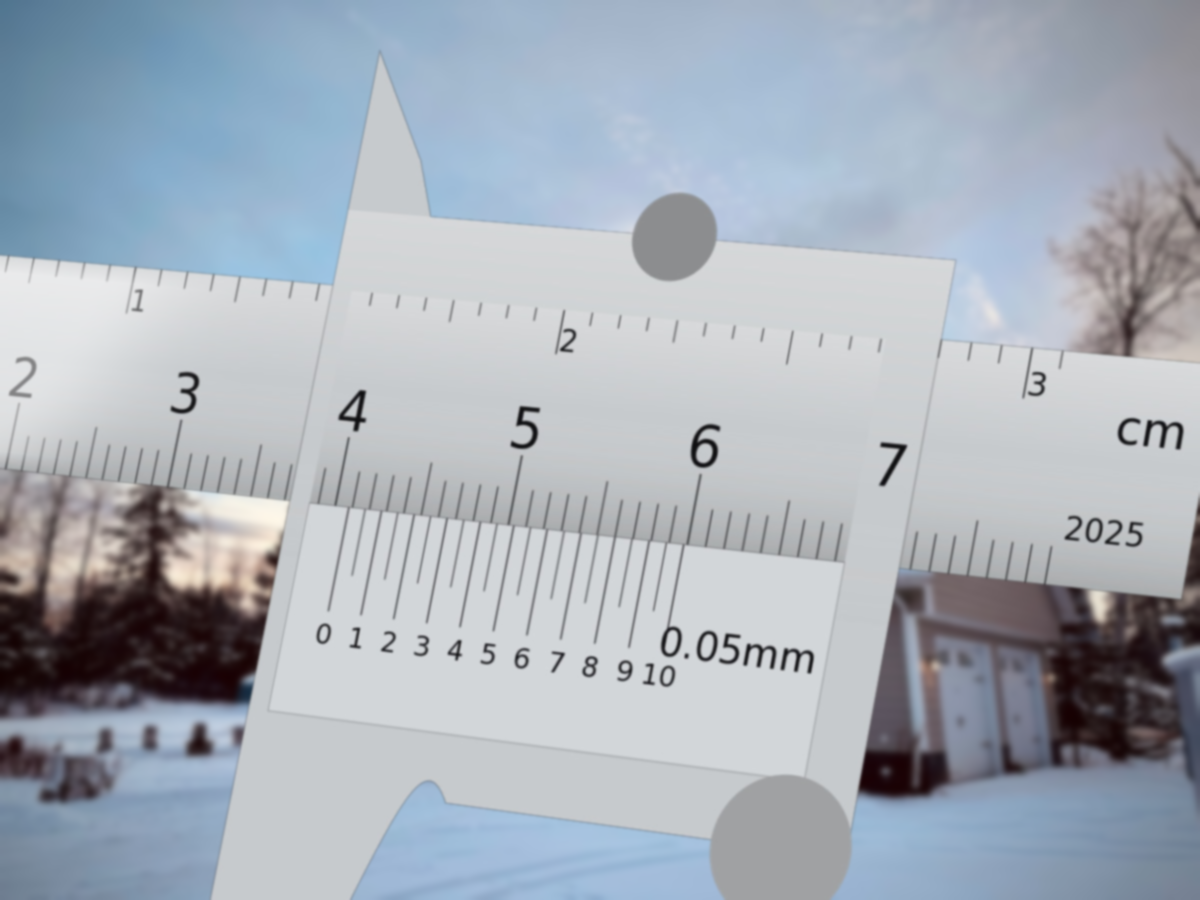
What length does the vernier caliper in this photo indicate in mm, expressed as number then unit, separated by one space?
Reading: 40.8 mm
